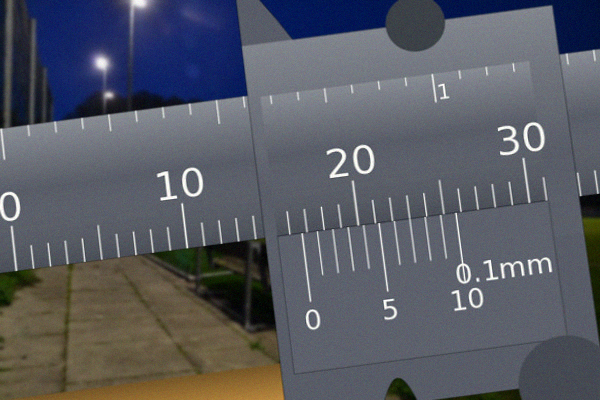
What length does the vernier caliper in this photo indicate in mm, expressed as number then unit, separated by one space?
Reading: 16.7 mm
